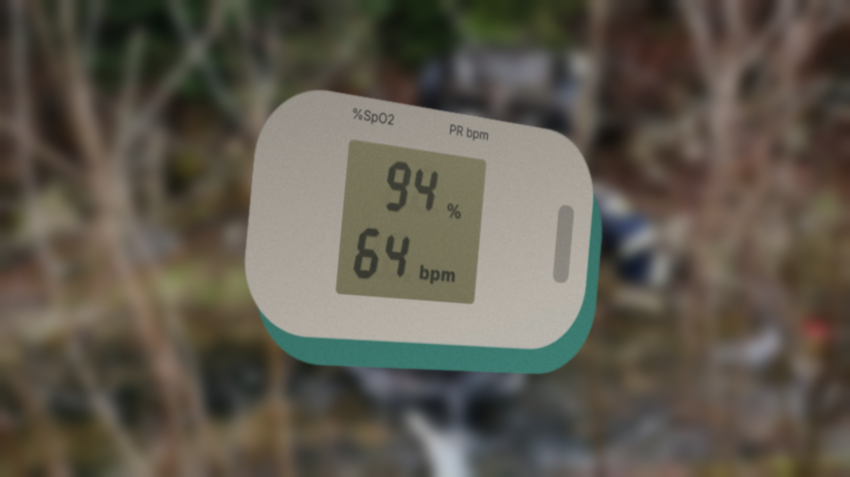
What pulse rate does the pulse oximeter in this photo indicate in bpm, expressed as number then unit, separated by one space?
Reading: 64 bpm
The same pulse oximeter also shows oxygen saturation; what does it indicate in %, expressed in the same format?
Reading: 94 %
